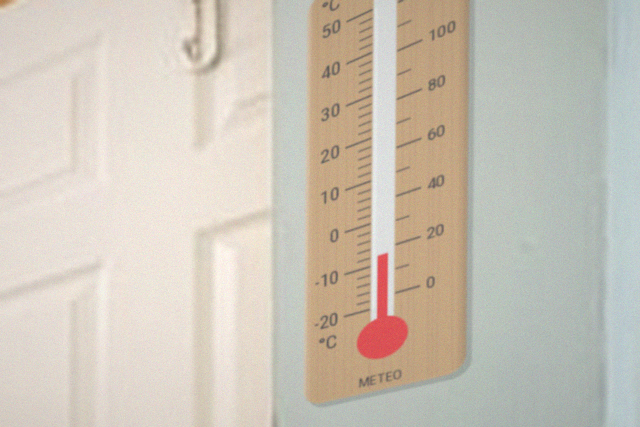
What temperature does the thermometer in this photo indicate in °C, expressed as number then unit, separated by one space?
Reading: -8 °C
